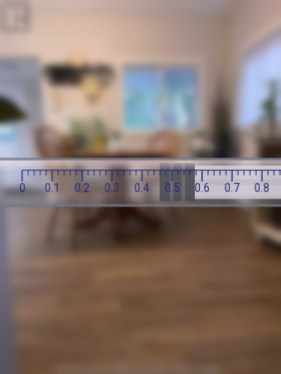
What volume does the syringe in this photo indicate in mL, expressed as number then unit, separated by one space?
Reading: 0.46 mL
